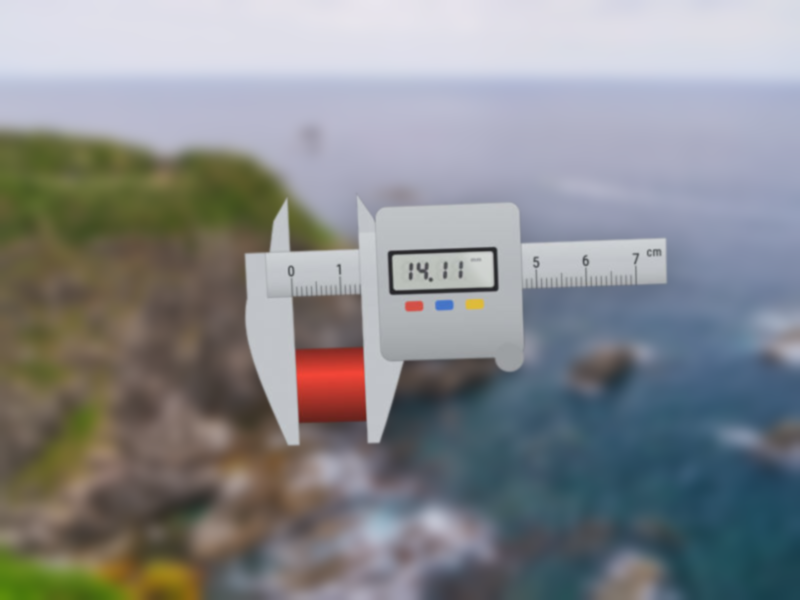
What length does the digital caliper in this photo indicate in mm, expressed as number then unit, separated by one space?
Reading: 14.11 mm
